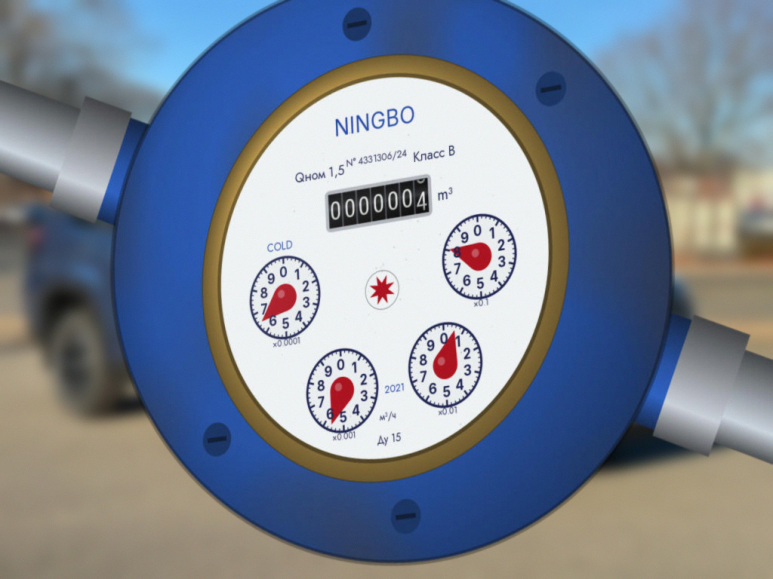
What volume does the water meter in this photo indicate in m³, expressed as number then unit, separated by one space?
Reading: 3.8056 m³
